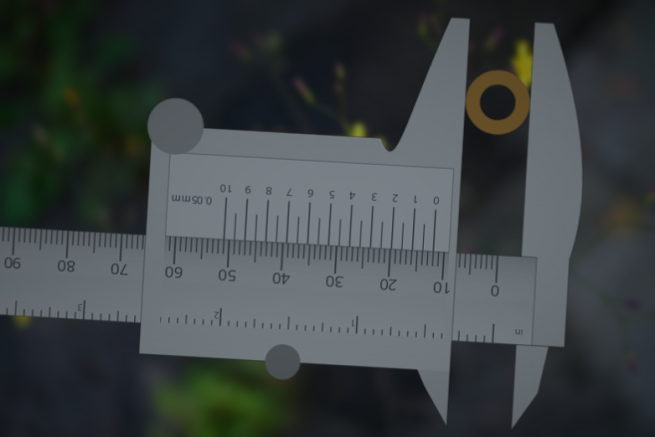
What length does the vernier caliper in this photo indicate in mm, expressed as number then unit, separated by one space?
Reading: 12.0 mm
